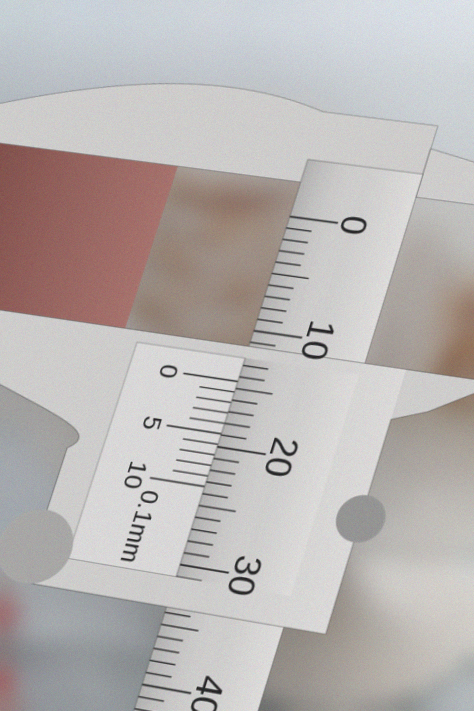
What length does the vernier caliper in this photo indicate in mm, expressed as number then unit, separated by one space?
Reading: 14.4 mm
